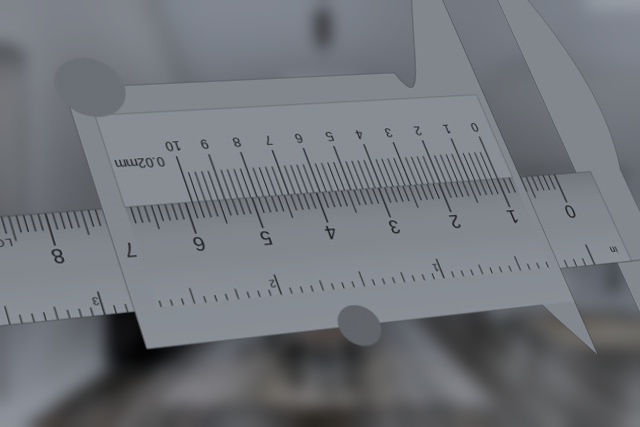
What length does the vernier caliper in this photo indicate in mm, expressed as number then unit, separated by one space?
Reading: 10.0 mm
